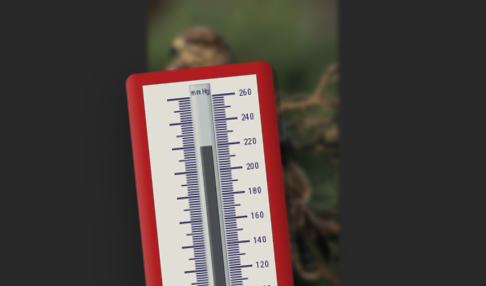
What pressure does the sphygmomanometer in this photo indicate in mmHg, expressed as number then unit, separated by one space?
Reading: 220 mmHg
